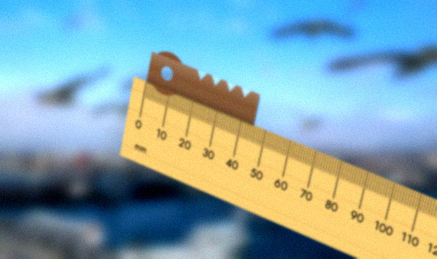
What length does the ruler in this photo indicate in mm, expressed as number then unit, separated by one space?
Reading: 45 mm
